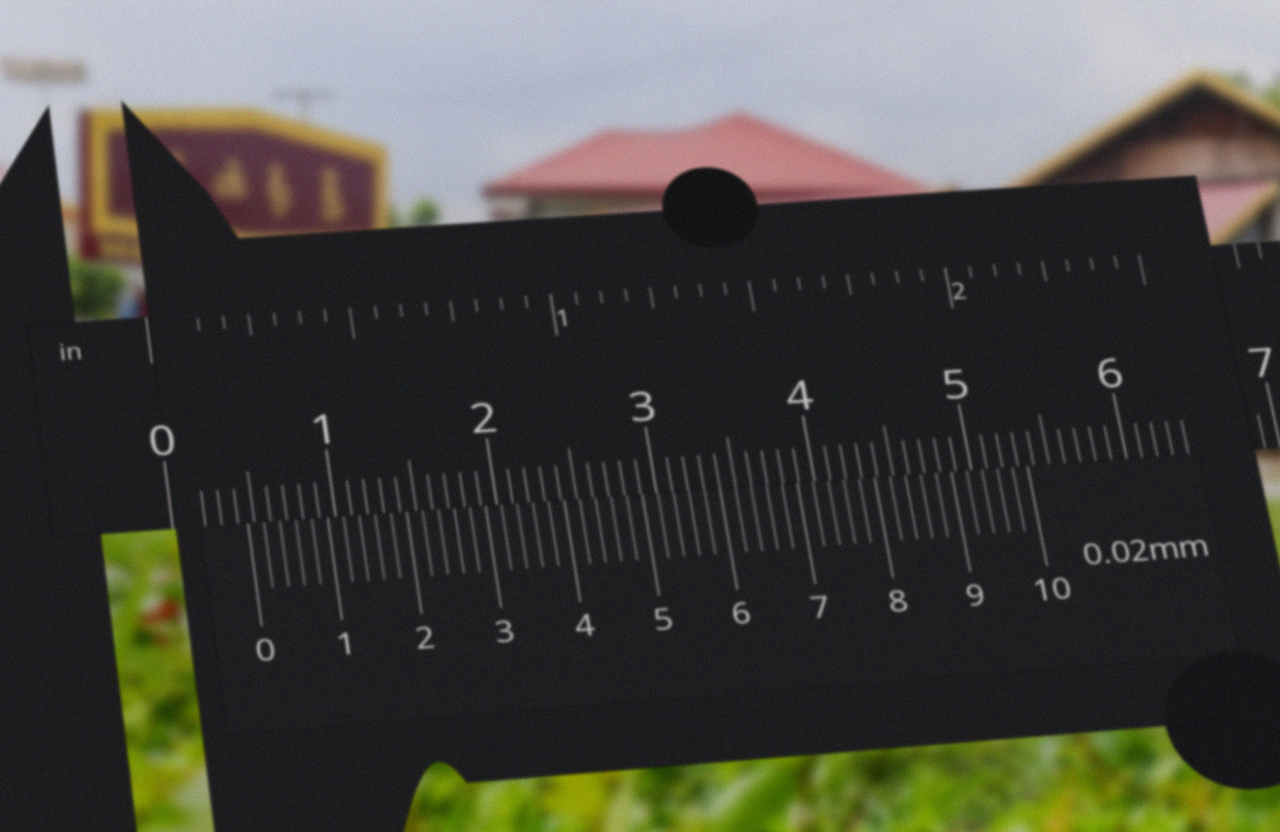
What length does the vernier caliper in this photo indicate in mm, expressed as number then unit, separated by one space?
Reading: 4.6 mm
